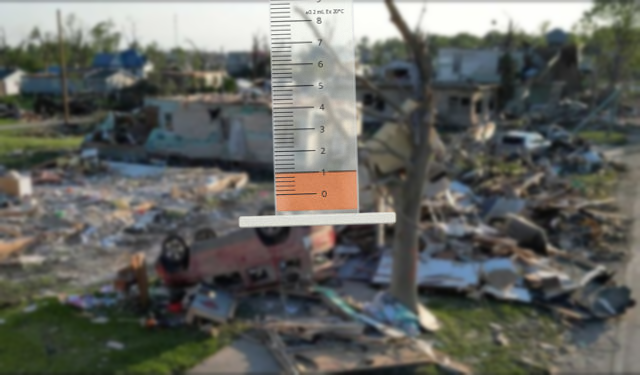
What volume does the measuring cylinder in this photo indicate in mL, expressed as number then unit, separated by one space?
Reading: 1 mL
